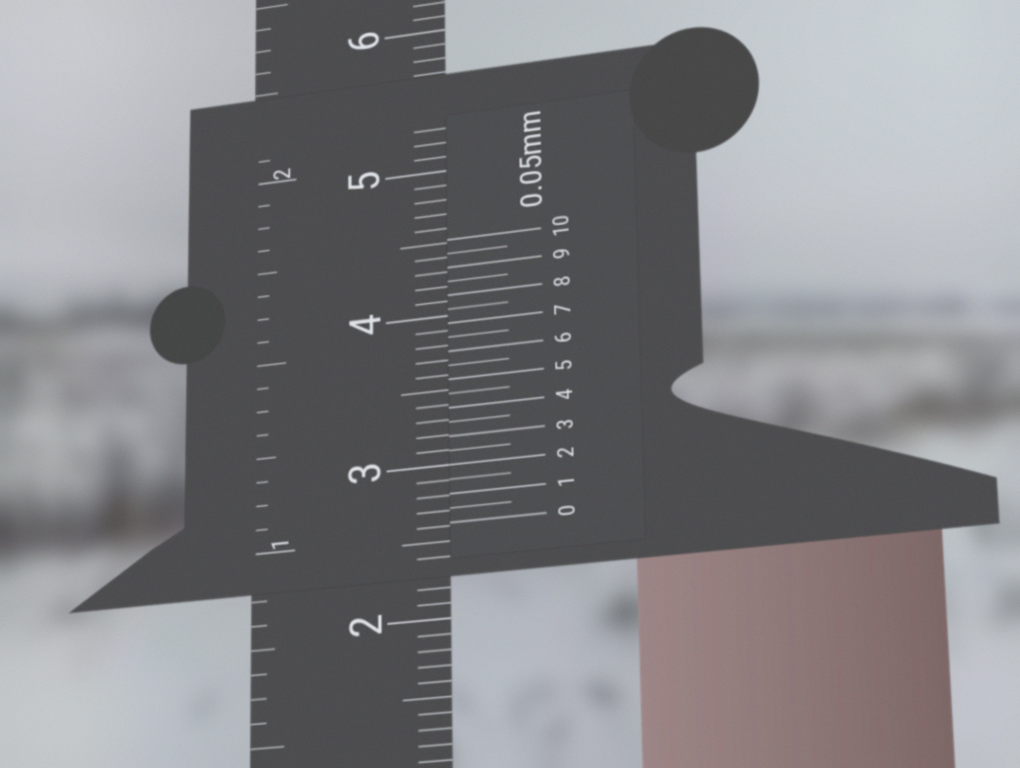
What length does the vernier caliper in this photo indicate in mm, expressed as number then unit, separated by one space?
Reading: 26.2 mm
